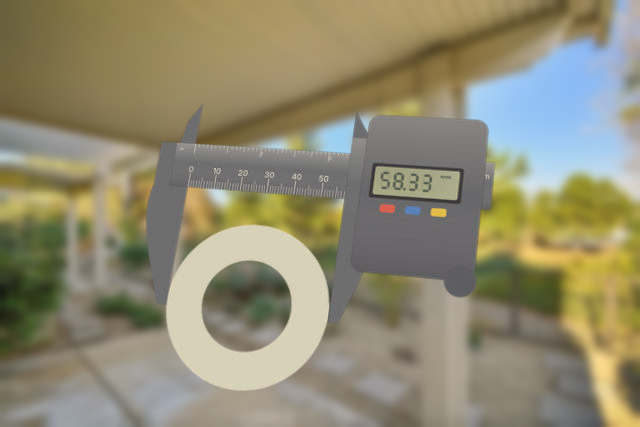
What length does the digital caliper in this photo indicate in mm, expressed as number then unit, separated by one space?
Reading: 58.33 mm
